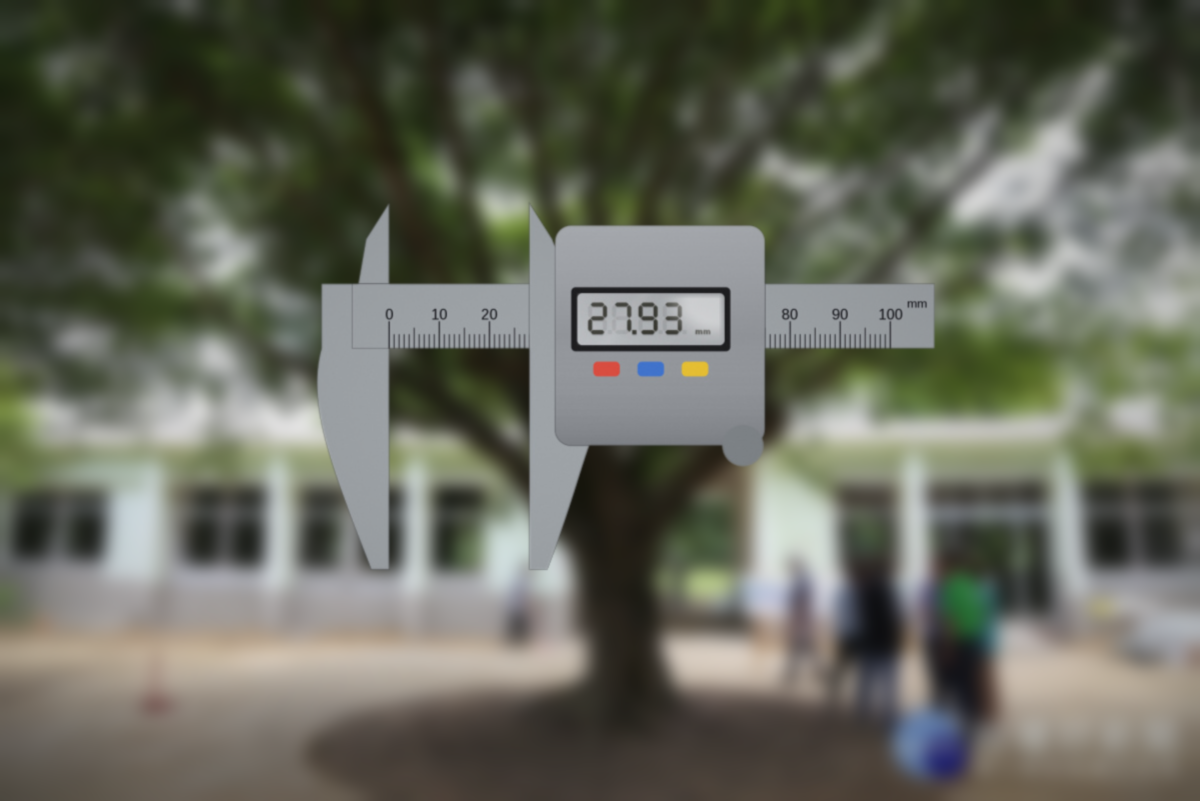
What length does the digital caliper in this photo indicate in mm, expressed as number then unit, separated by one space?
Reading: 27.93 mm
